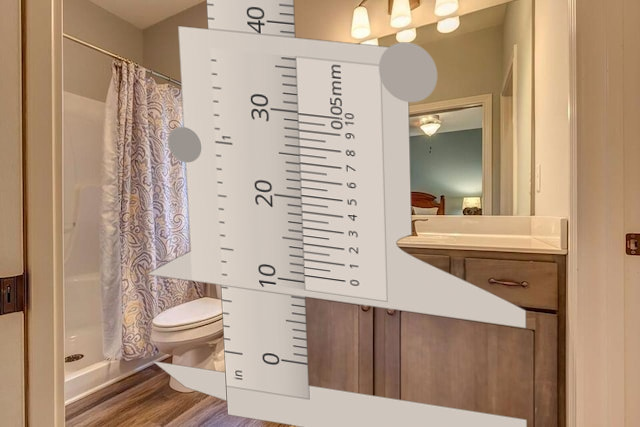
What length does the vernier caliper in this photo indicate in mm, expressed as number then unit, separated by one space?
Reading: 10.8 mm
